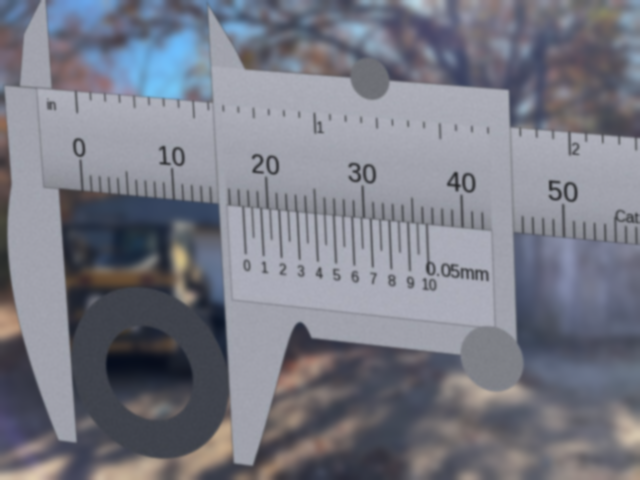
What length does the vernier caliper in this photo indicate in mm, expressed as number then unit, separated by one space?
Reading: 17.4 mm
